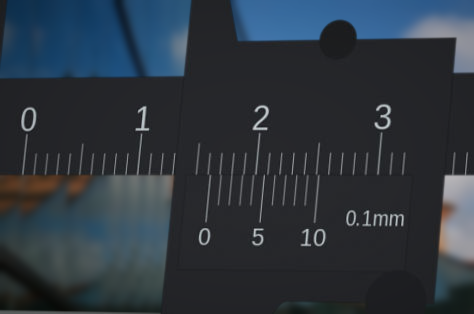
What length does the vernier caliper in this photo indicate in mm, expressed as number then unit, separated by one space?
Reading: 16.2 mm
